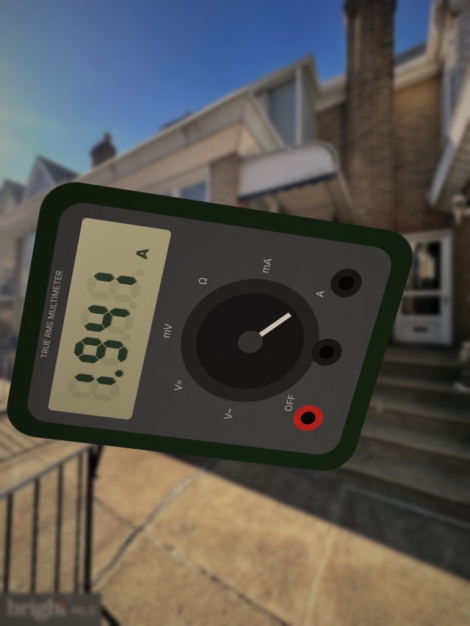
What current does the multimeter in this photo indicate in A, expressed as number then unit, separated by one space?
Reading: 1.941 A
